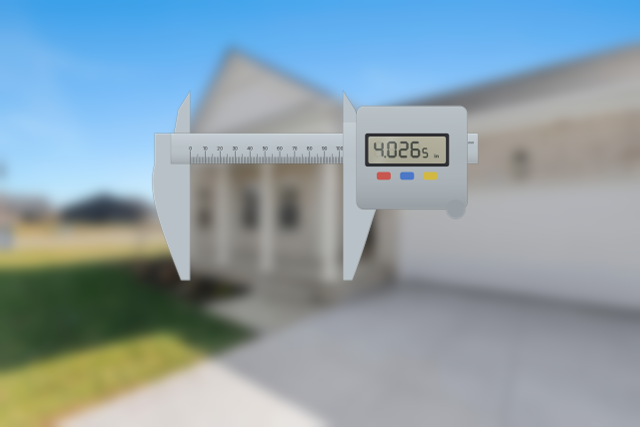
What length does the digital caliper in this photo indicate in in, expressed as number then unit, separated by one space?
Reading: 4.0265 in
